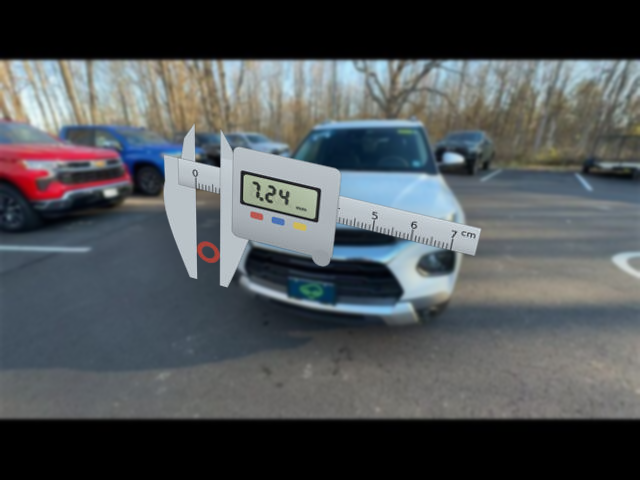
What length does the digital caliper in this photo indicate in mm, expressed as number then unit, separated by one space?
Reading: 7.24 mm
